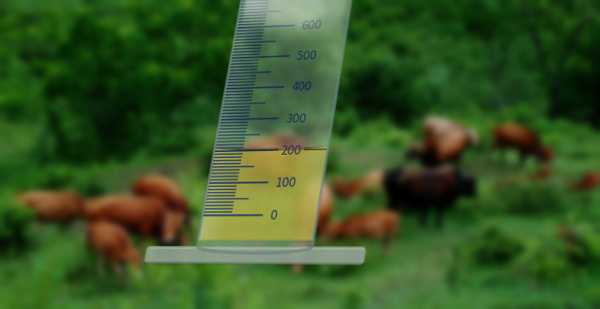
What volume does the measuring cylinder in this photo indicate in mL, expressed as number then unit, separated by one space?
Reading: 200 mL
